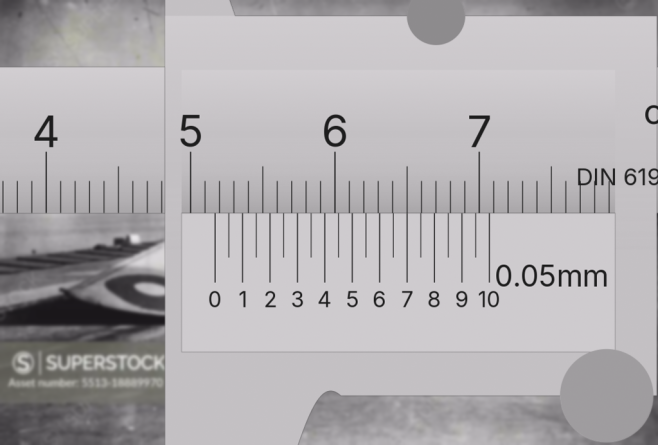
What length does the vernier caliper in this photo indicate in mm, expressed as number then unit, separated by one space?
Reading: 51.7 mm
